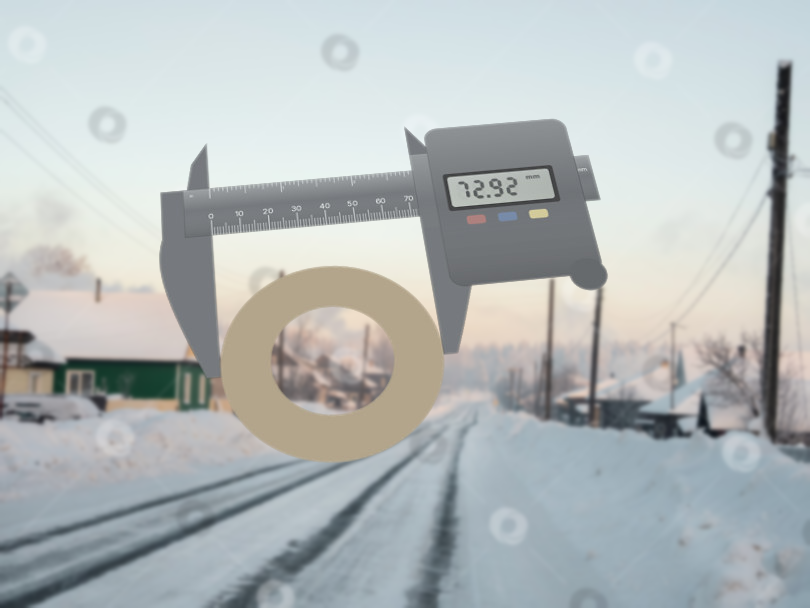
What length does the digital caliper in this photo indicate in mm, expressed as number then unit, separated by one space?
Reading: 72.92 mm
